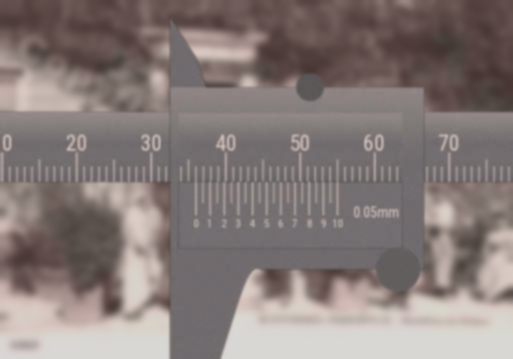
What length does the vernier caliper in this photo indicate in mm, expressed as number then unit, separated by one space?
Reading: 36.0 mm
